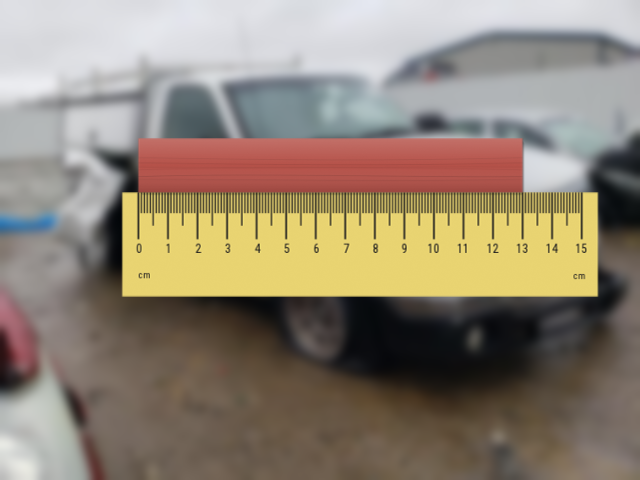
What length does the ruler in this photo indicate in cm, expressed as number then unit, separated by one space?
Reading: 13 cm
